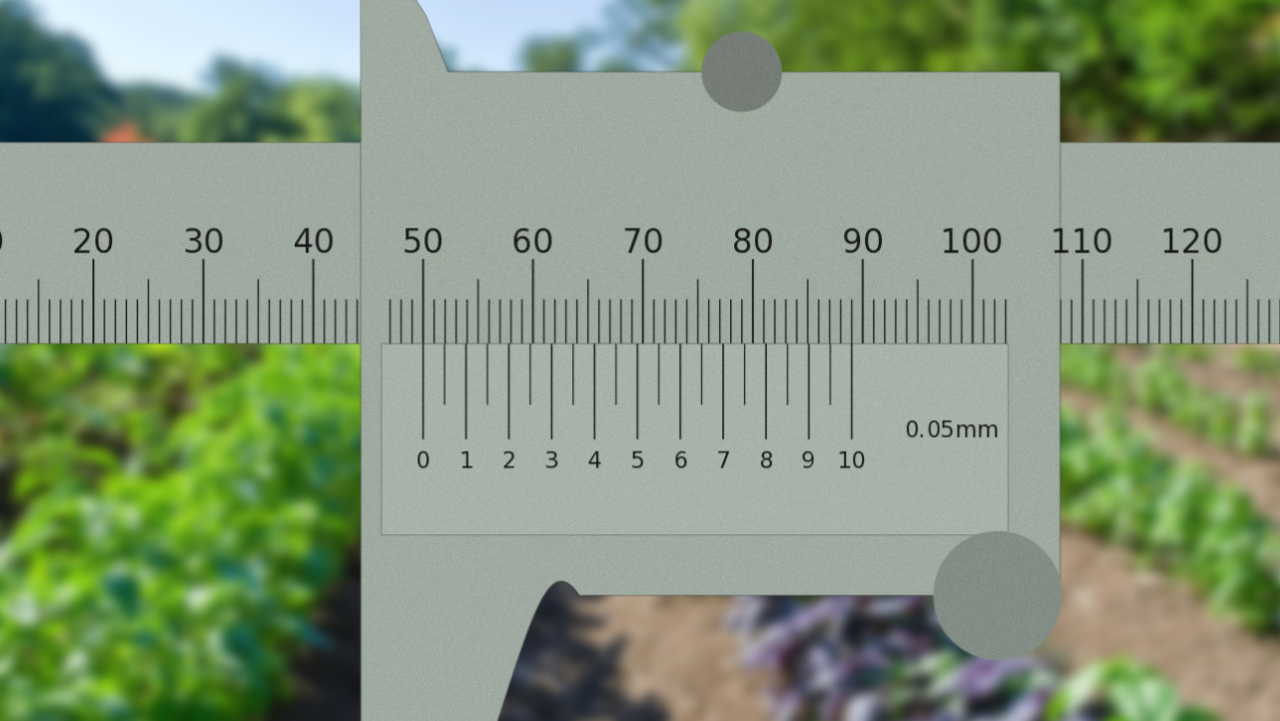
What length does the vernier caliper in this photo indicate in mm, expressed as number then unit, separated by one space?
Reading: 50.0 mm
